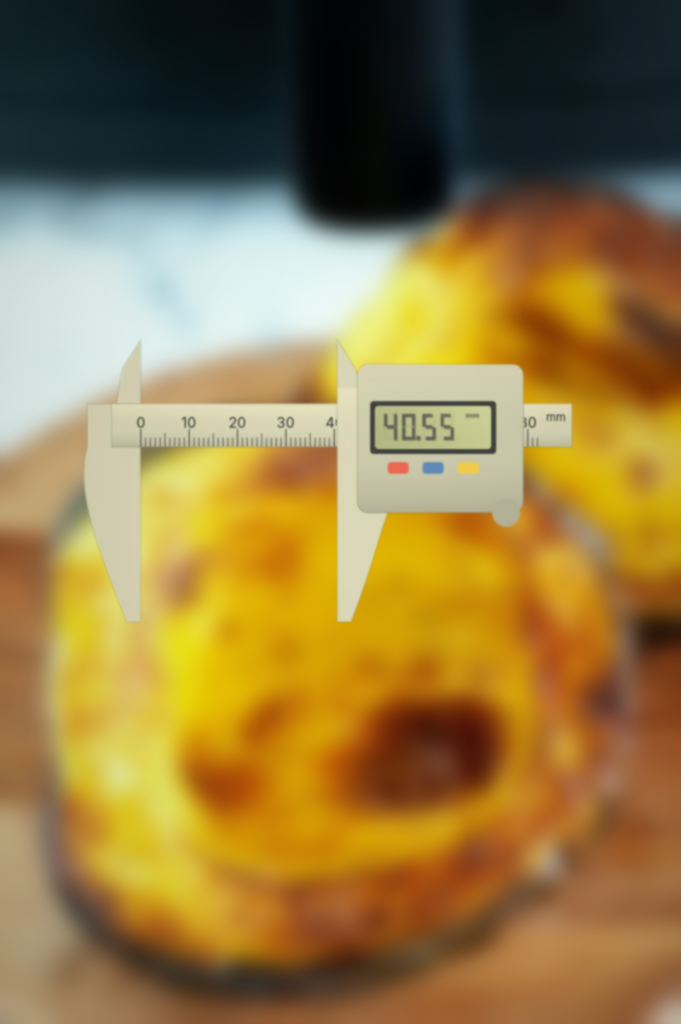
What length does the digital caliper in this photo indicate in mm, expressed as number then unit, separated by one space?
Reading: 40.55 mm
